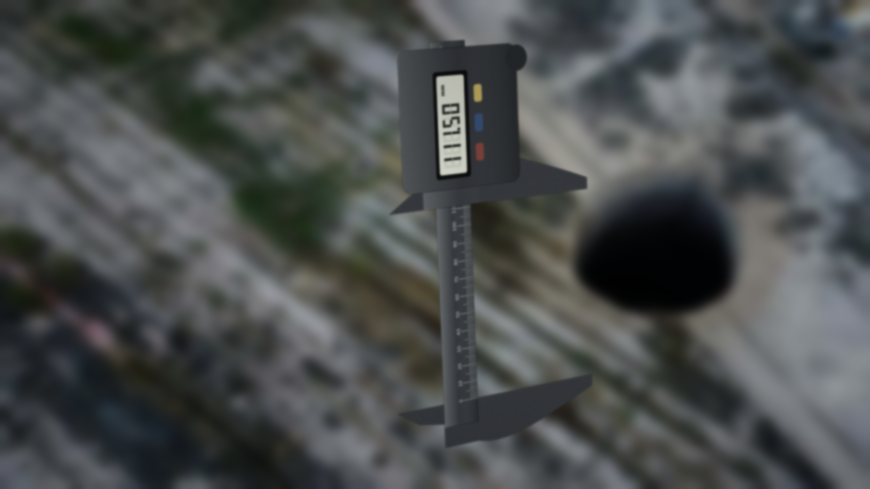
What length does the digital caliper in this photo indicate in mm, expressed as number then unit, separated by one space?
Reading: 111.50 mm
